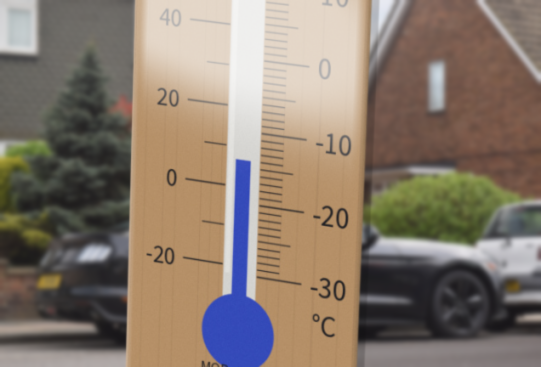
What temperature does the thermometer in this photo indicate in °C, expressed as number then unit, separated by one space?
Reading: -14 °C
